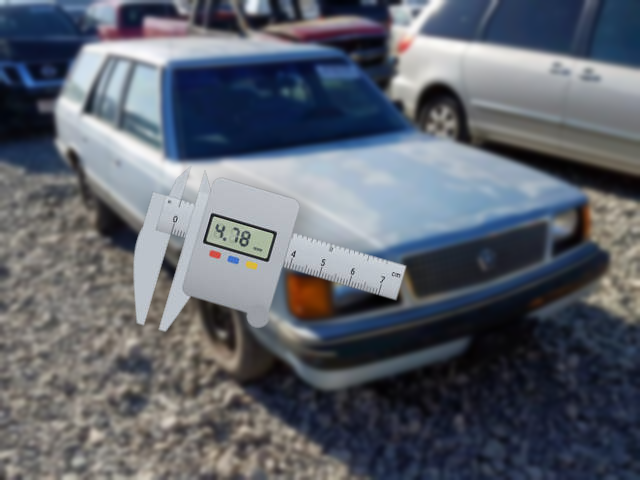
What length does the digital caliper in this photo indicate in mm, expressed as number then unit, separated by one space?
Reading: 4.78 mm
